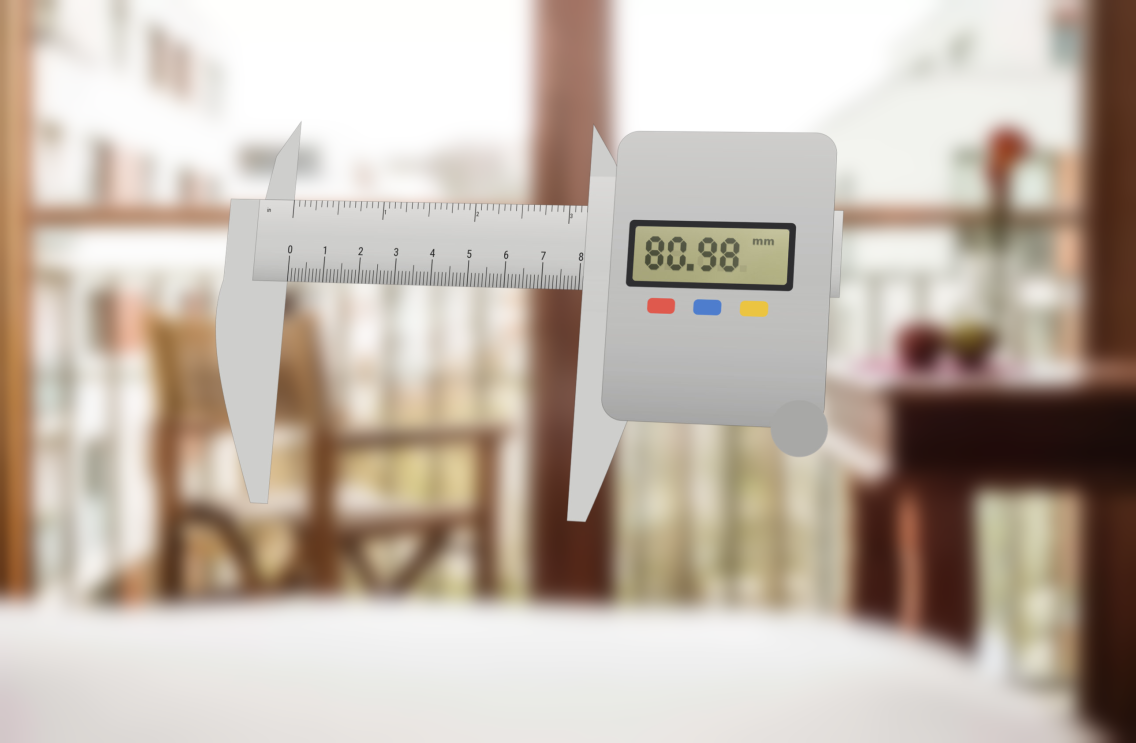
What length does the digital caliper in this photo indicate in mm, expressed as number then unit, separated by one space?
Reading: 80.98 mm
